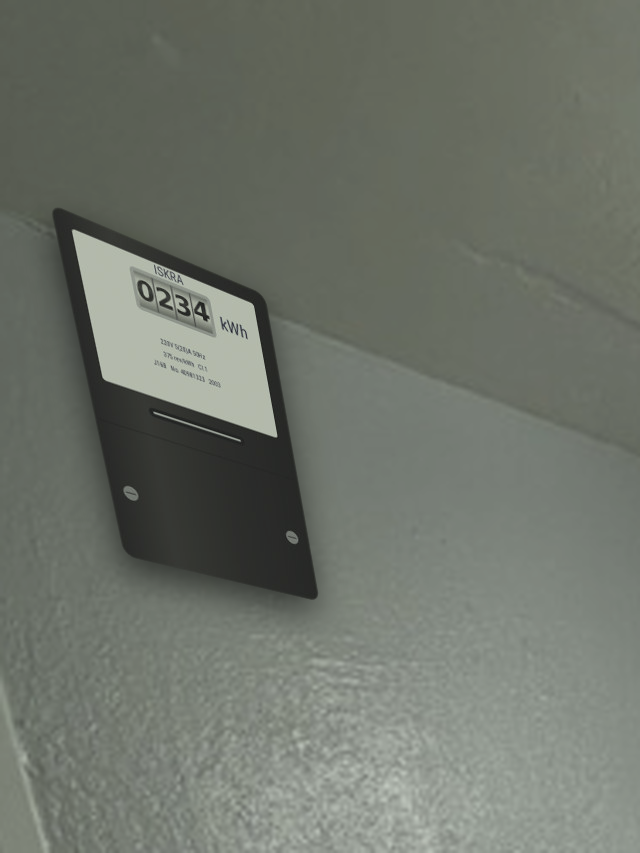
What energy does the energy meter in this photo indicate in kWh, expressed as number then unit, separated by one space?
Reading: 234 kWh
